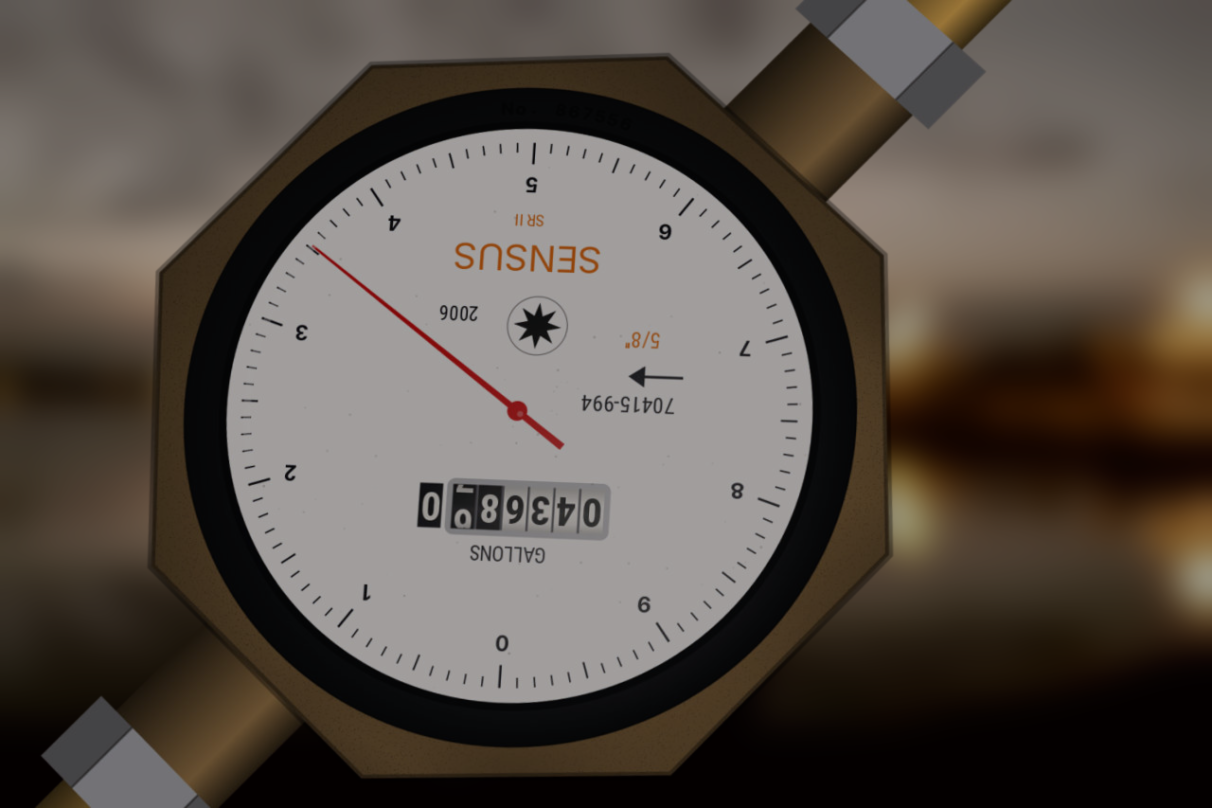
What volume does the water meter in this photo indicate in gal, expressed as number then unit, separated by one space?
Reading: 436863.5 gal
